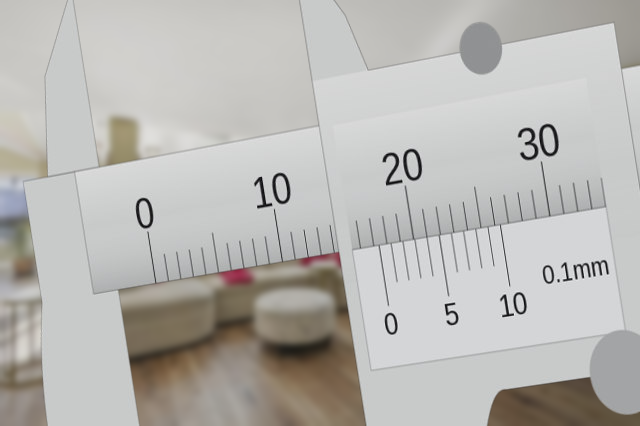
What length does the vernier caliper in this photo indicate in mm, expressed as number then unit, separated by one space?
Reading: 17.4 mm
